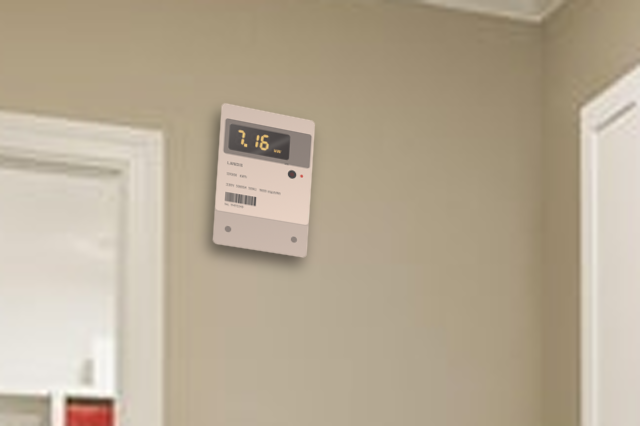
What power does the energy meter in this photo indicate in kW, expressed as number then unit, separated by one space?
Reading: 7.16 kW
